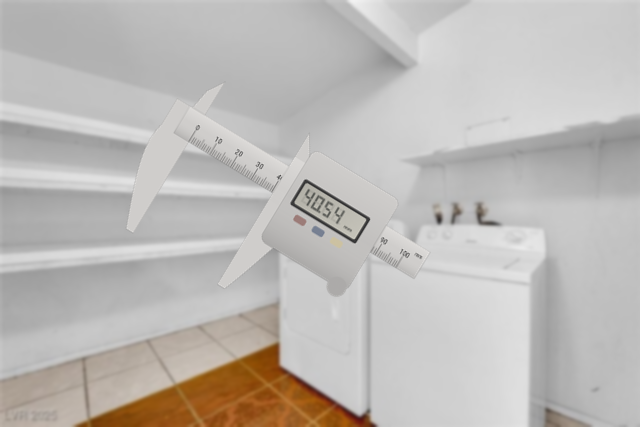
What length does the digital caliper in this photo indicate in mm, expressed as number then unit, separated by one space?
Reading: 40.54 mm
